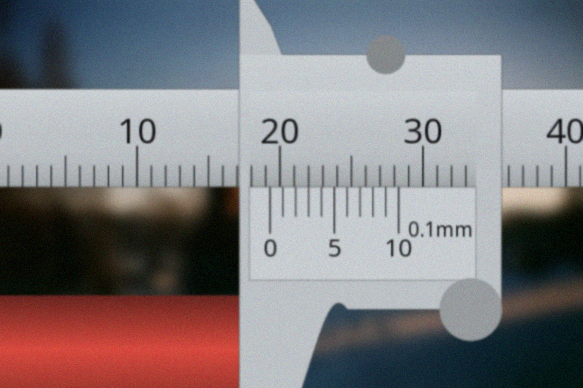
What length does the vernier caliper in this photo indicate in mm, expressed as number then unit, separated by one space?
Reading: 19.3 mm
